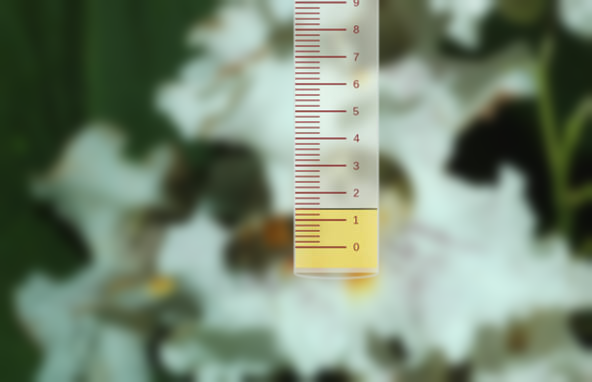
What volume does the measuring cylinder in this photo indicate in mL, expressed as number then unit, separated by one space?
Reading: 1.4 mL
